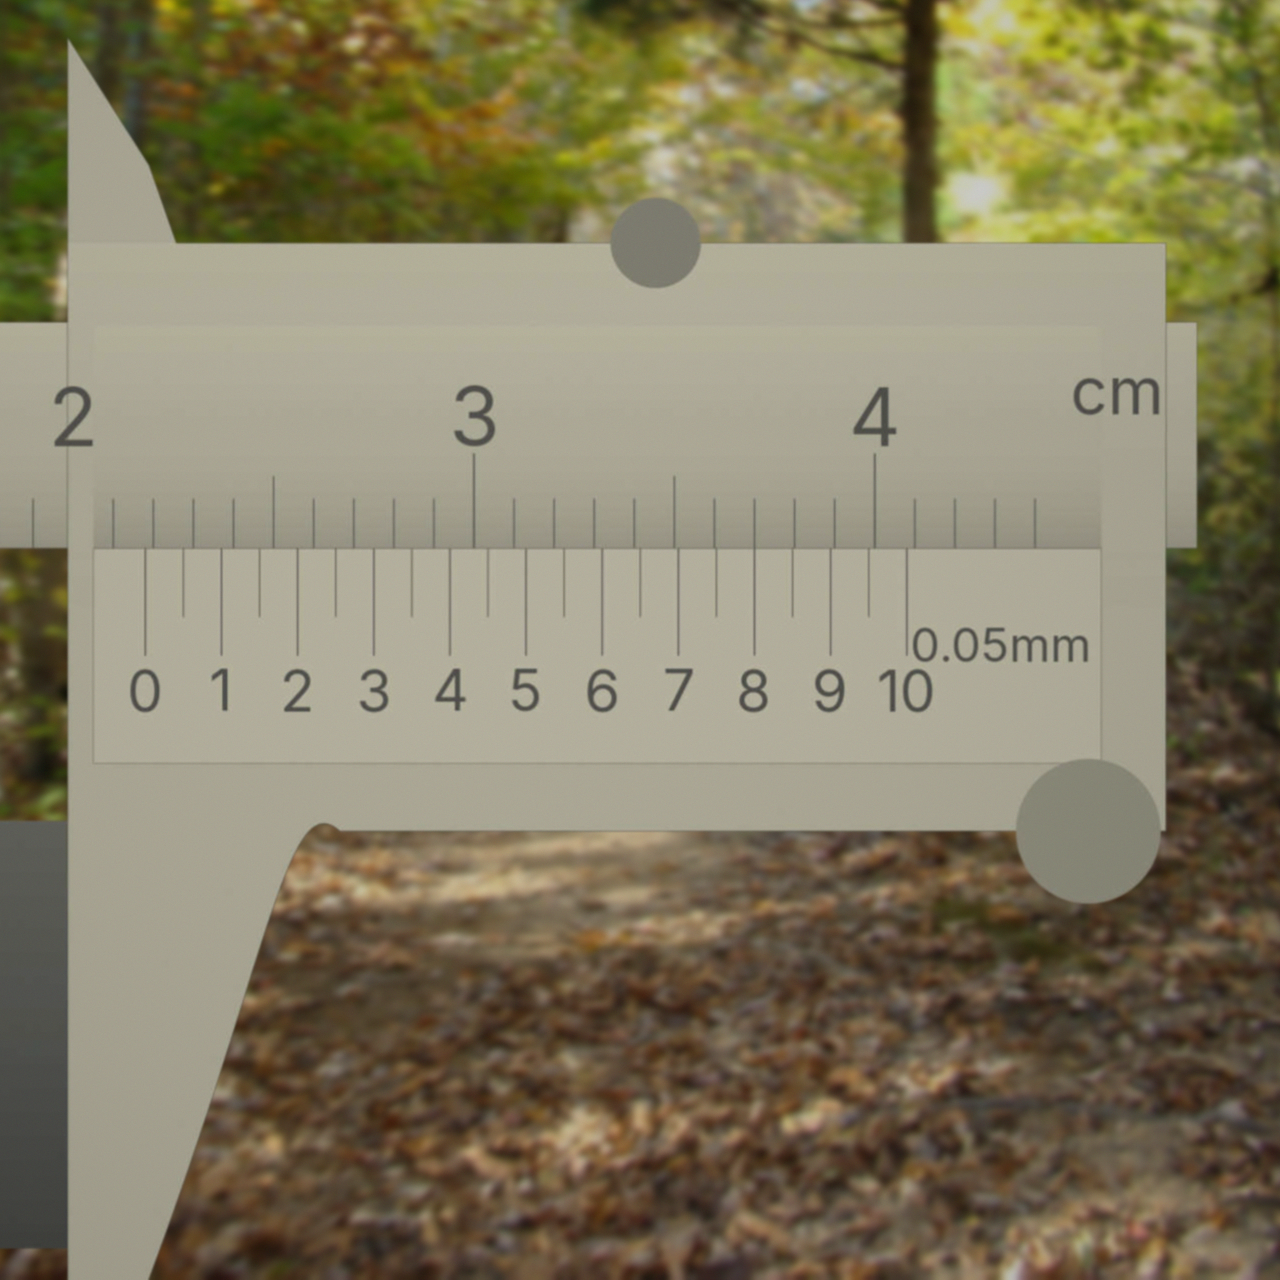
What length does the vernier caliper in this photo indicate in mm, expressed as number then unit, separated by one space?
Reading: 21.80 mm
